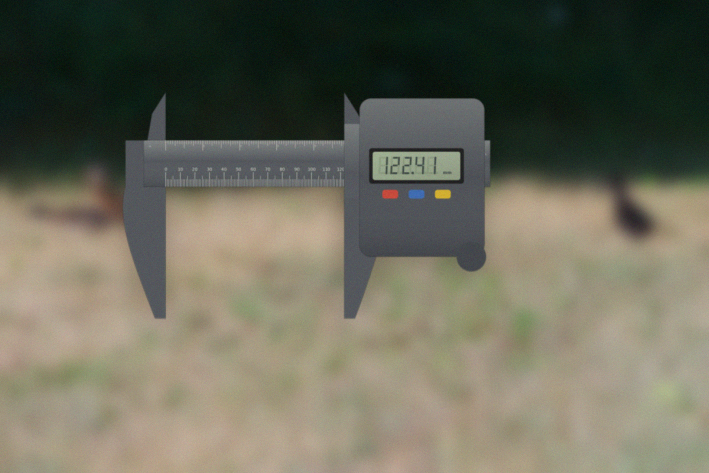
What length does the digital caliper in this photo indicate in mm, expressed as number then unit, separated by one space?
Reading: 122.41 mm
